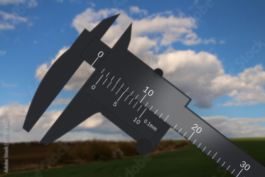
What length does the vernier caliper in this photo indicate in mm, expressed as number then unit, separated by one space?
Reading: 2.4 mm
